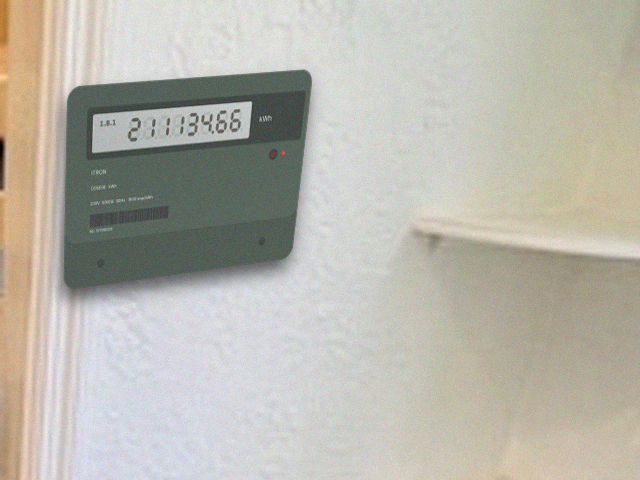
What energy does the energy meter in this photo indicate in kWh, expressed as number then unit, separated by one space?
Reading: 211134.66 kWh
